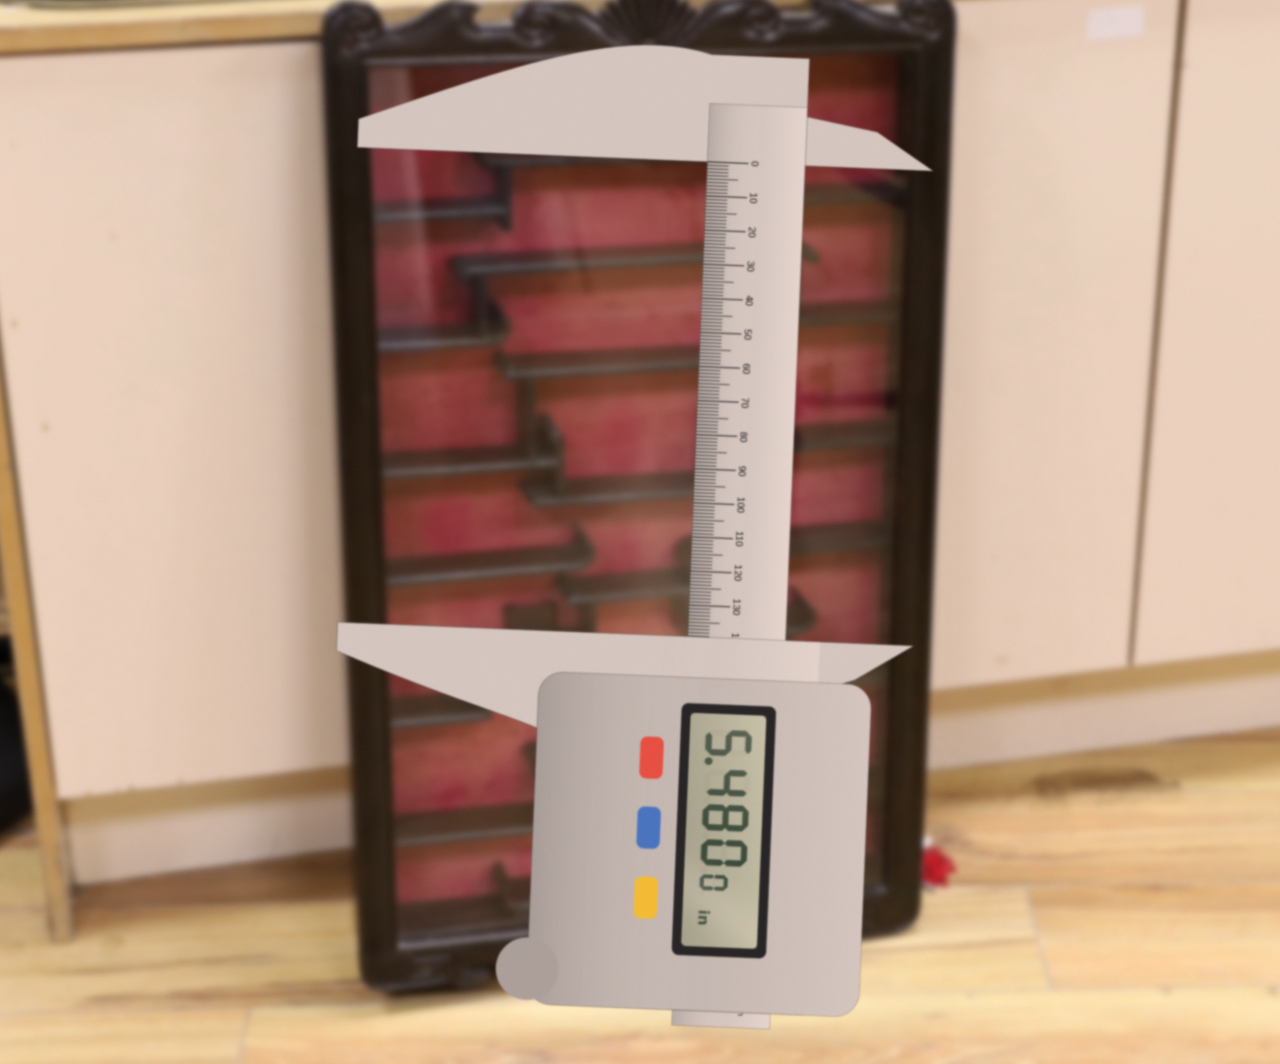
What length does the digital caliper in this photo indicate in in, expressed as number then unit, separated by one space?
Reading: 5.4800 in
